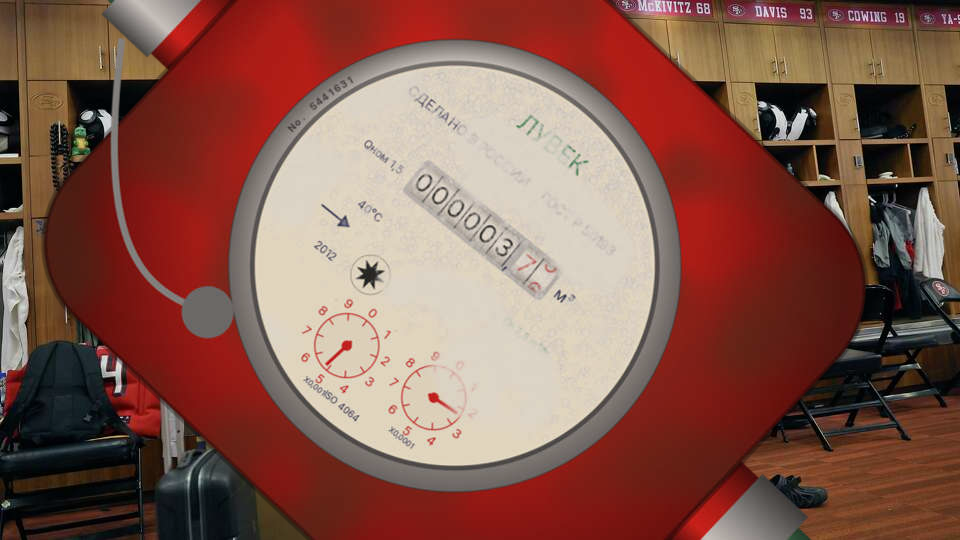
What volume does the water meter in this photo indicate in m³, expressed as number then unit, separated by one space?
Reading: 3.7552 m³
